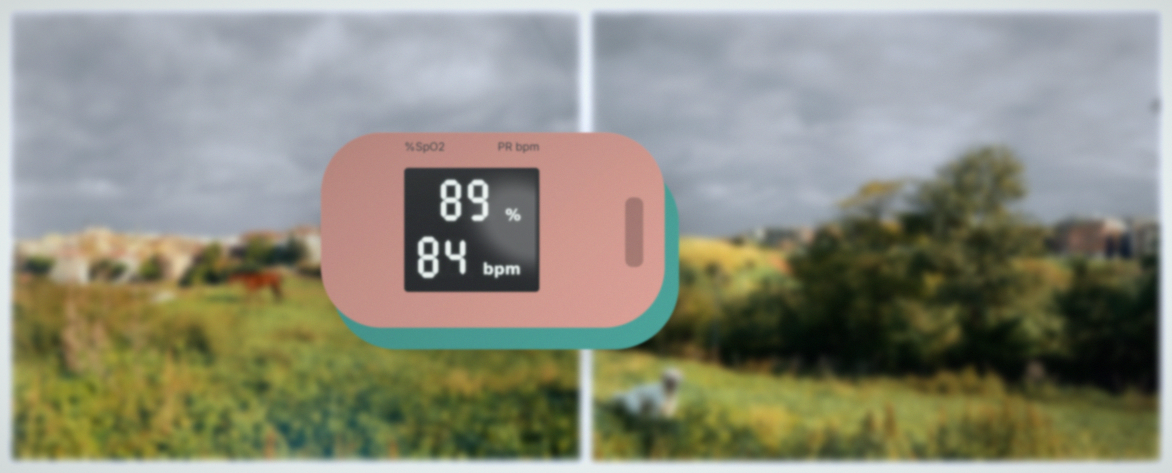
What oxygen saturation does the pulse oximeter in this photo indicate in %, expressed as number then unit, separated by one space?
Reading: 89 %
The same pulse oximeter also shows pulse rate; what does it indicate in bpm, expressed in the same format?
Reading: 84 bpm
